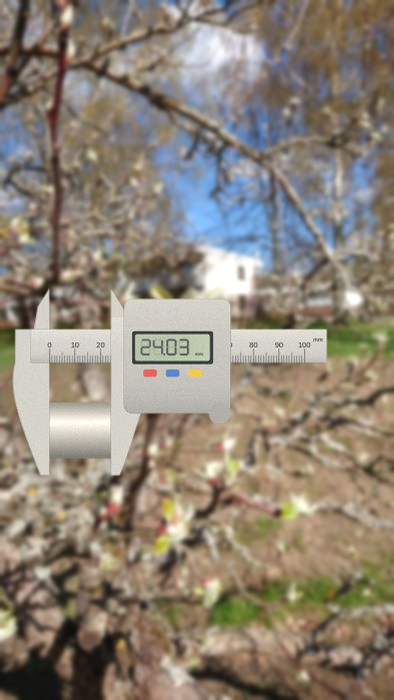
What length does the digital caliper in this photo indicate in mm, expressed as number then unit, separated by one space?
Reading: 24.03 mm
